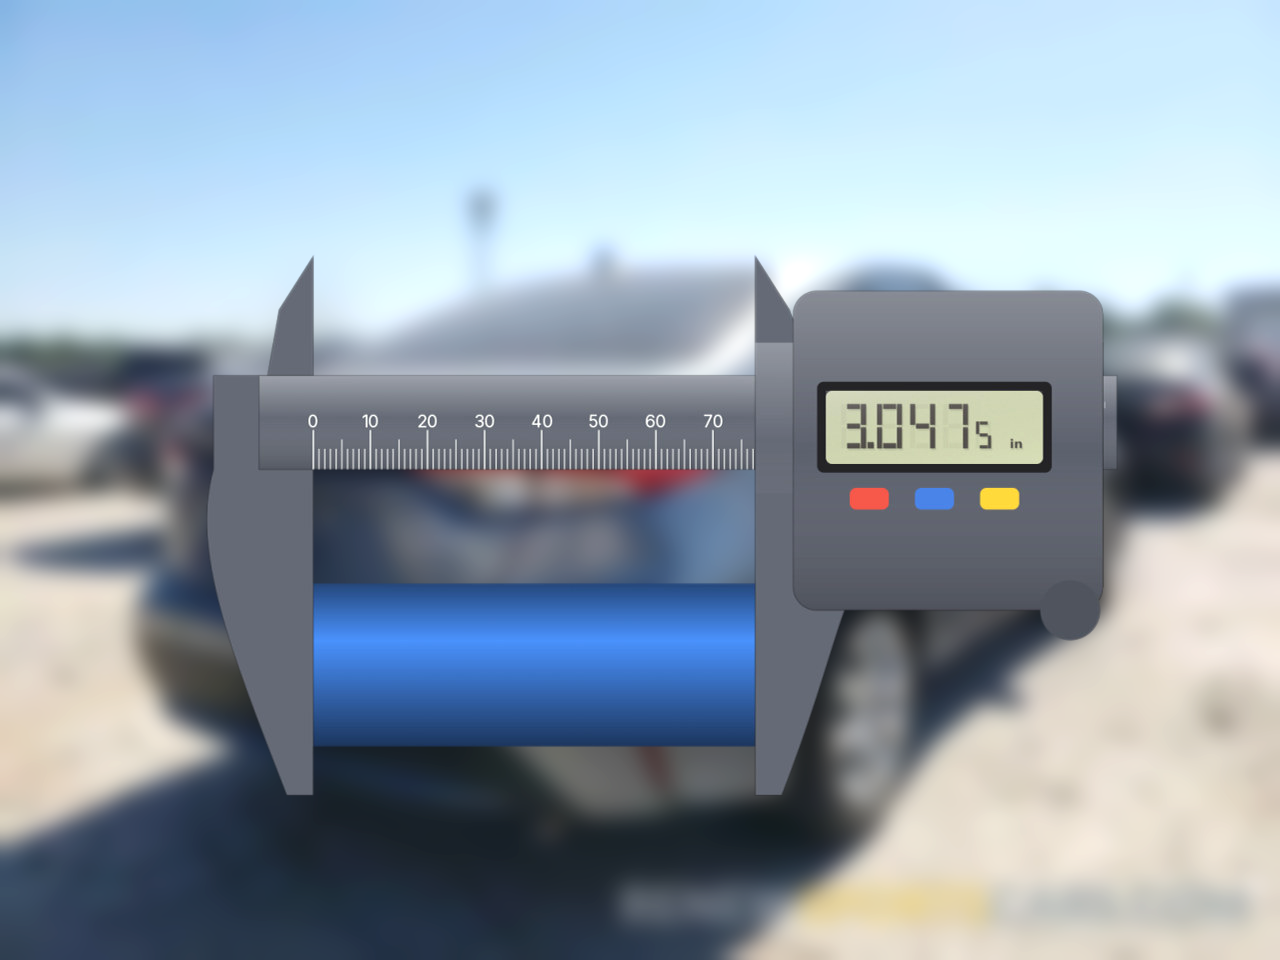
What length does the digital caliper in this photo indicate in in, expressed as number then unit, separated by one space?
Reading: 3.0475 in
